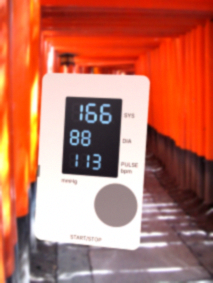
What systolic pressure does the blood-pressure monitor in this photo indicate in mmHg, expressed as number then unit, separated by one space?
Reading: 166 mmHg
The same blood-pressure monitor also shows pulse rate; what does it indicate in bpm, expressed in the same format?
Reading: 113 bpm
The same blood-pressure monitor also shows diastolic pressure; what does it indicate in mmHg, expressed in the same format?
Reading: 88 mmHg
